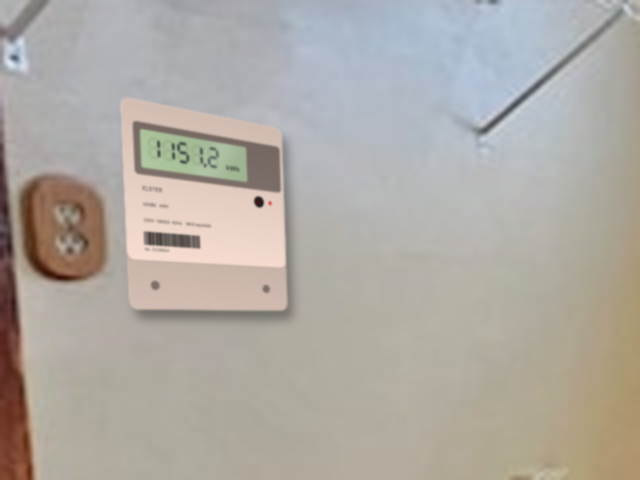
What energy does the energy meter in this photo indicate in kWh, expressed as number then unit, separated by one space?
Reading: 1151.2 kWh
